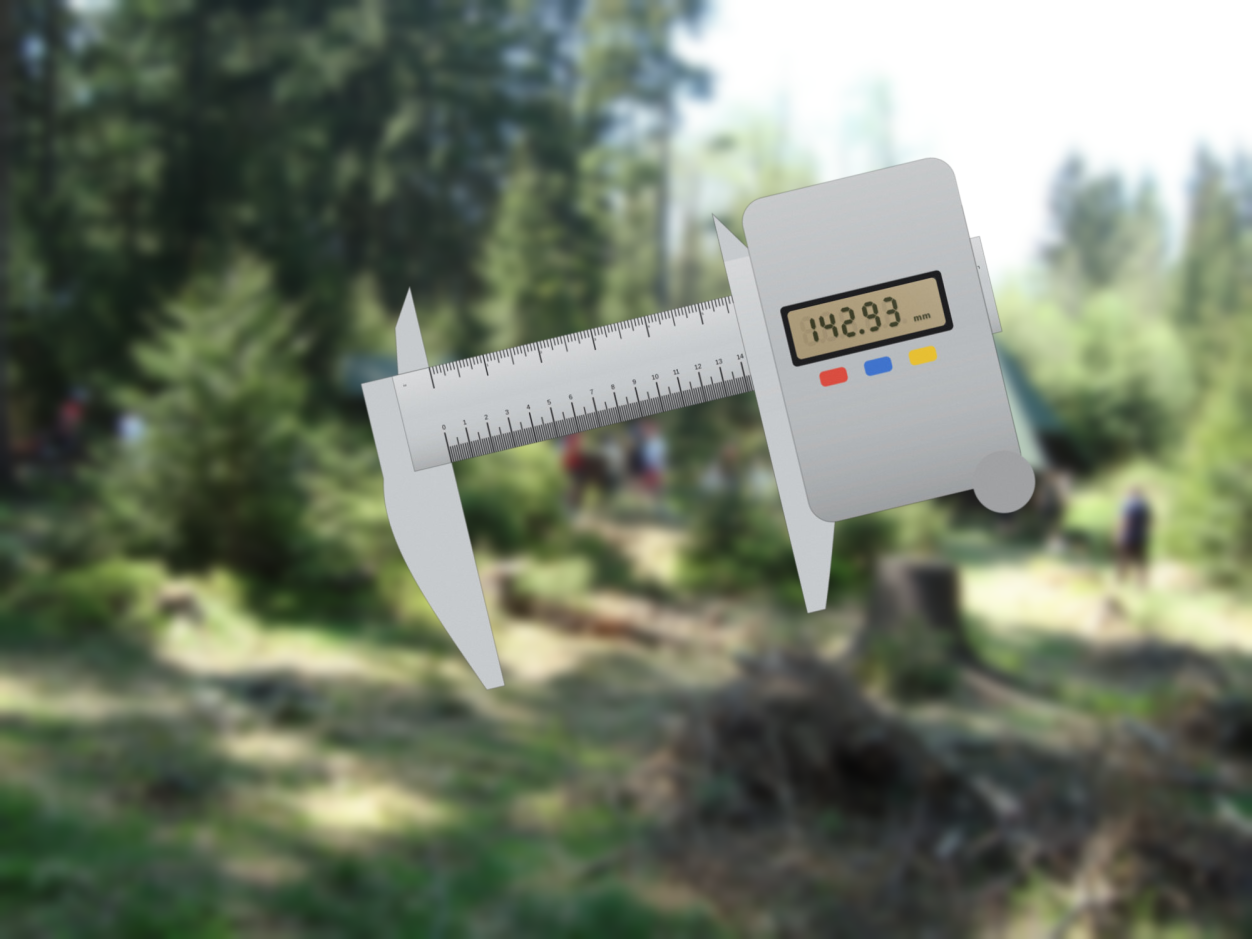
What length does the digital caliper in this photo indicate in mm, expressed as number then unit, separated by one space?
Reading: 142.93 mm
